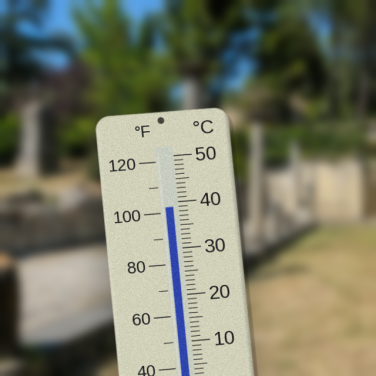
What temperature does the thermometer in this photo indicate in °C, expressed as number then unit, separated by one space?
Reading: 39 °C
